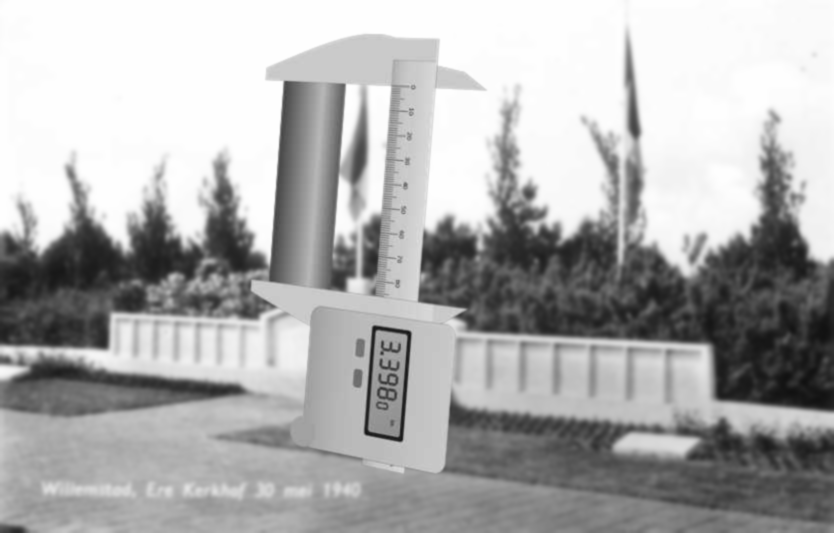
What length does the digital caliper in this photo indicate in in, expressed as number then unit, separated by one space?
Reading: 3.3980 in
